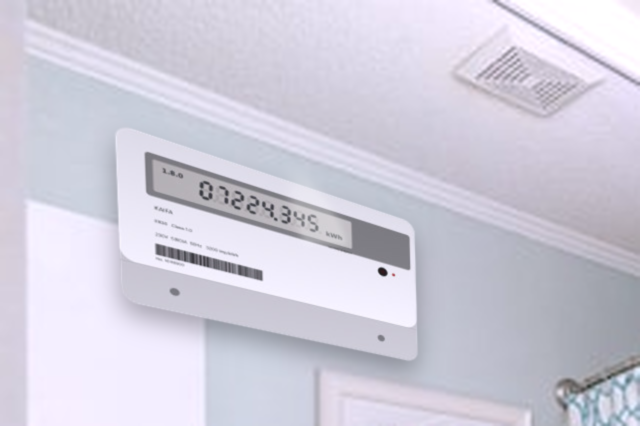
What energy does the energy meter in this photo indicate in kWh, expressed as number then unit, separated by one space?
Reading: 7224.345 kWh
